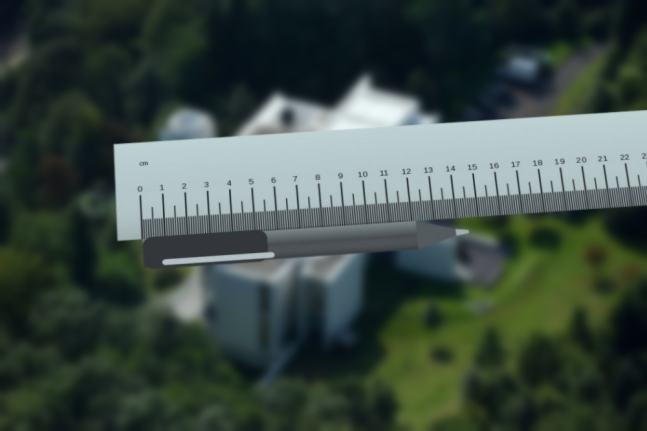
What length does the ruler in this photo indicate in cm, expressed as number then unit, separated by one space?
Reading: 14.5 cm
